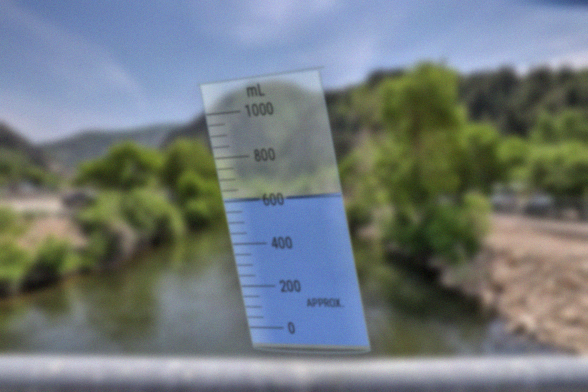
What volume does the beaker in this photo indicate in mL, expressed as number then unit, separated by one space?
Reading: 600 mL
